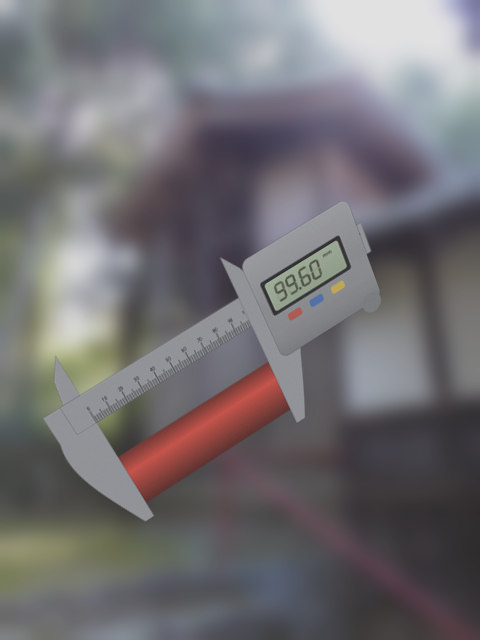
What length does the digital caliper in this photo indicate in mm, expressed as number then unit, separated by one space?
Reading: 99.60 mm
